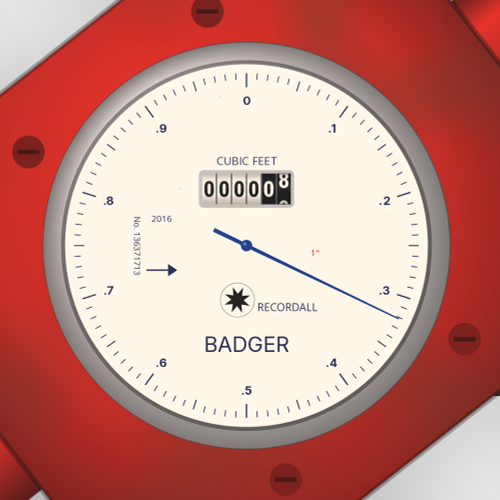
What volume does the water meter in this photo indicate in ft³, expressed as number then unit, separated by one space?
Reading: 8.32 ft³
